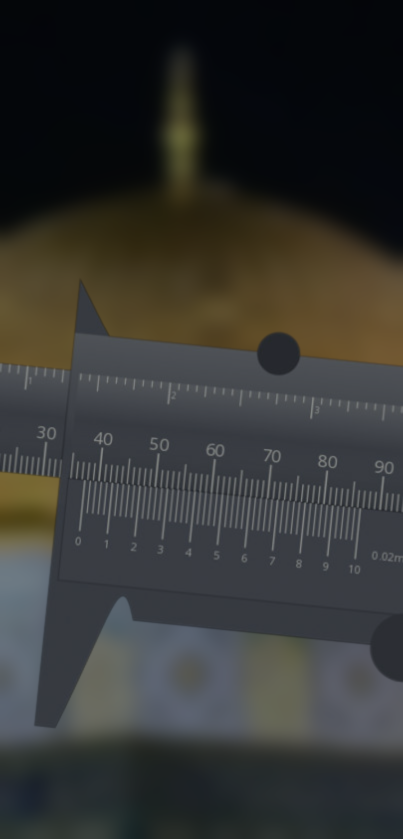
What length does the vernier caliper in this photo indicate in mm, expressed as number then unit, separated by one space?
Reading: 37.5 mm
